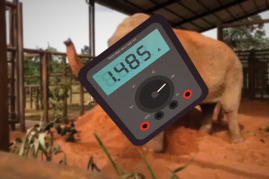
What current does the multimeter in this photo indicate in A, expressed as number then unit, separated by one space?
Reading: 1.485 A
